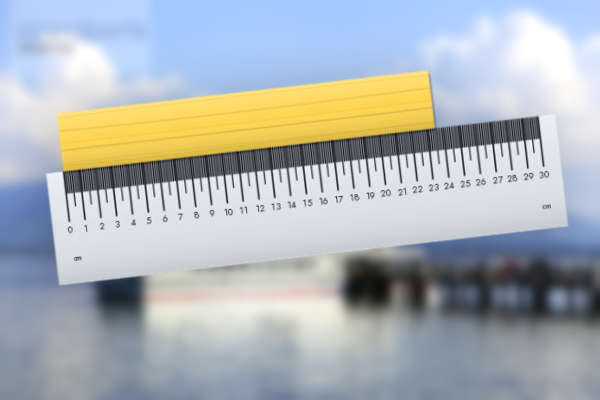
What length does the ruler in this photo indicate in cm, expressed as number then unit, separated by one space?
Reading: 23.5 cm
